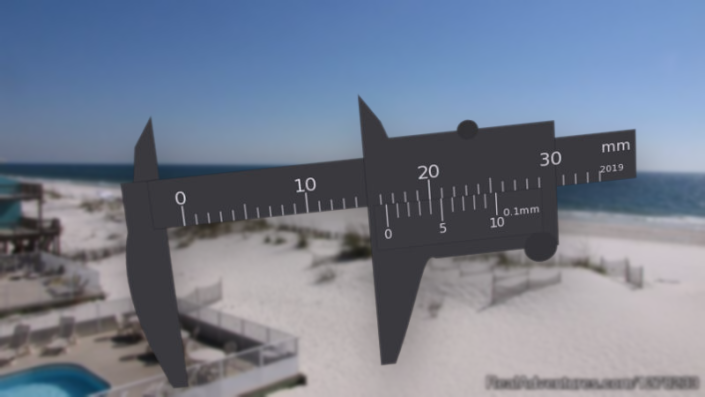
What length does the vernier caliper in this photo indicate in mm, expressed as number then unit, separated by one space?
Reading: 16.4 mm
